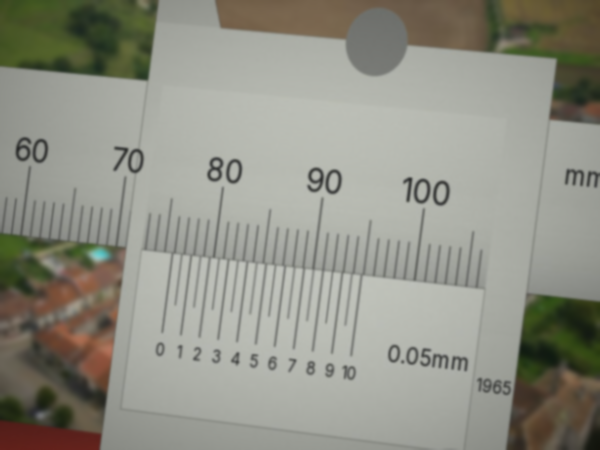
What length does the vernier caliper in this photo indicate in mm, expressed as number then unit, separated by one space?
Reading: 75.8 mm
